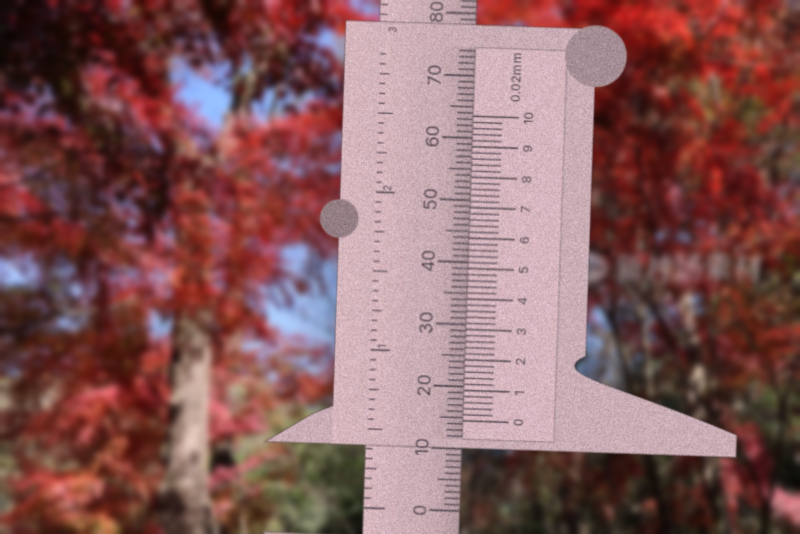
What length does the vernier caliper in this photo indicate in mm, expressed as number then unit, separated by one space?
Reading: 14.5 mm
